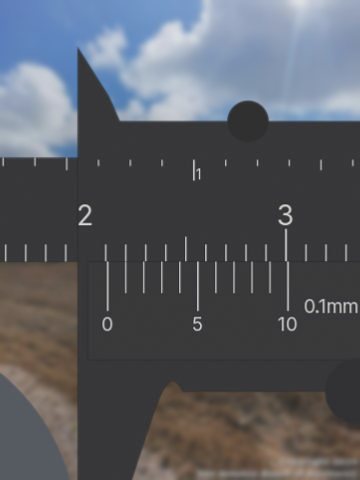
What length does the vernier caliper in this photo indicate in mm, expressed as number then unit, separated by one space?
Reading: 21.1 mm
